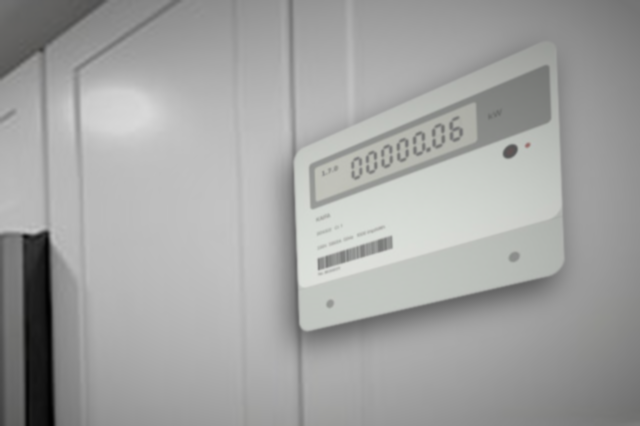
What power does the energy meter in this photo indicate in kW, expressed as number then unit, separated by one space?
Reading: 0.06 kW
